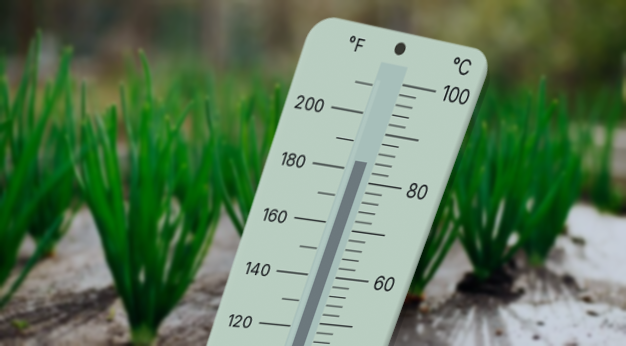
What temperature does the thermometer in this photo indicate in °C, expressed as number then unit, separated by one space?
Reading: 84 °C
